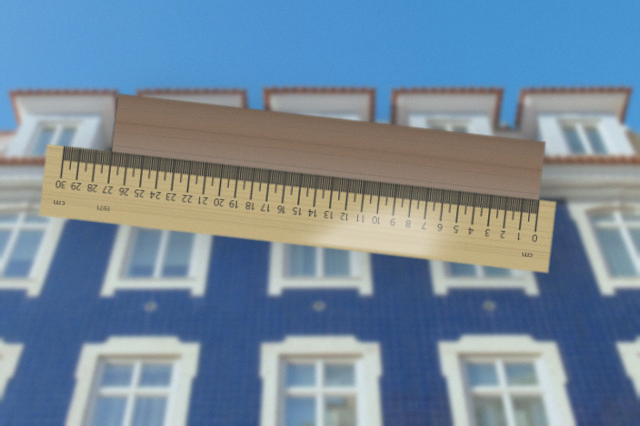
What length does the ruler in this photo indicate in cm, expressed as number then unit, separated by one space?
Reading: 27 cm
